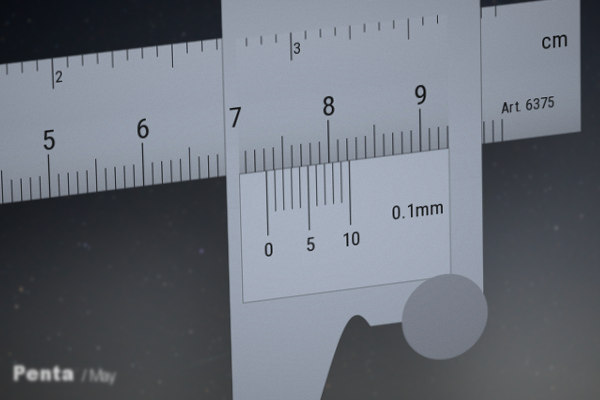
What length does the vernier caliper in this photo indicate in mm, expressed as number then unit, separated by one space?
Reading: 73.2 mm
